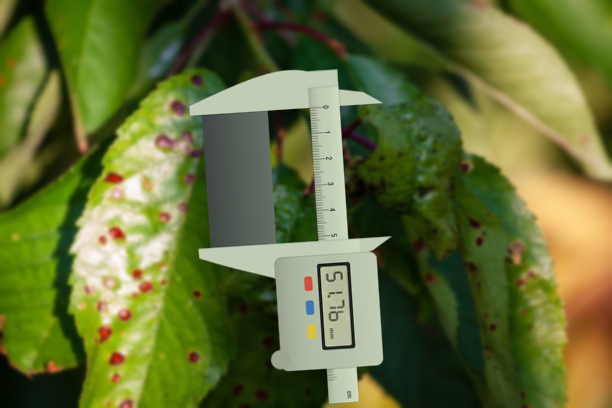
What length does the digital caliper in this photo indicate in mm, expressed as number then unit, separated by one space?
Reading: 51.76 mm
